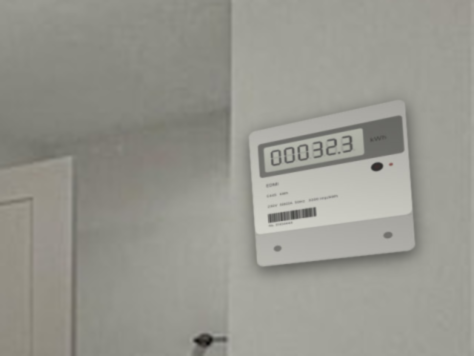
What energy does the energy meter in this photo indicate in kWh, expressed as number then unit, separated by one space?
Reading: 32.3 kWh
